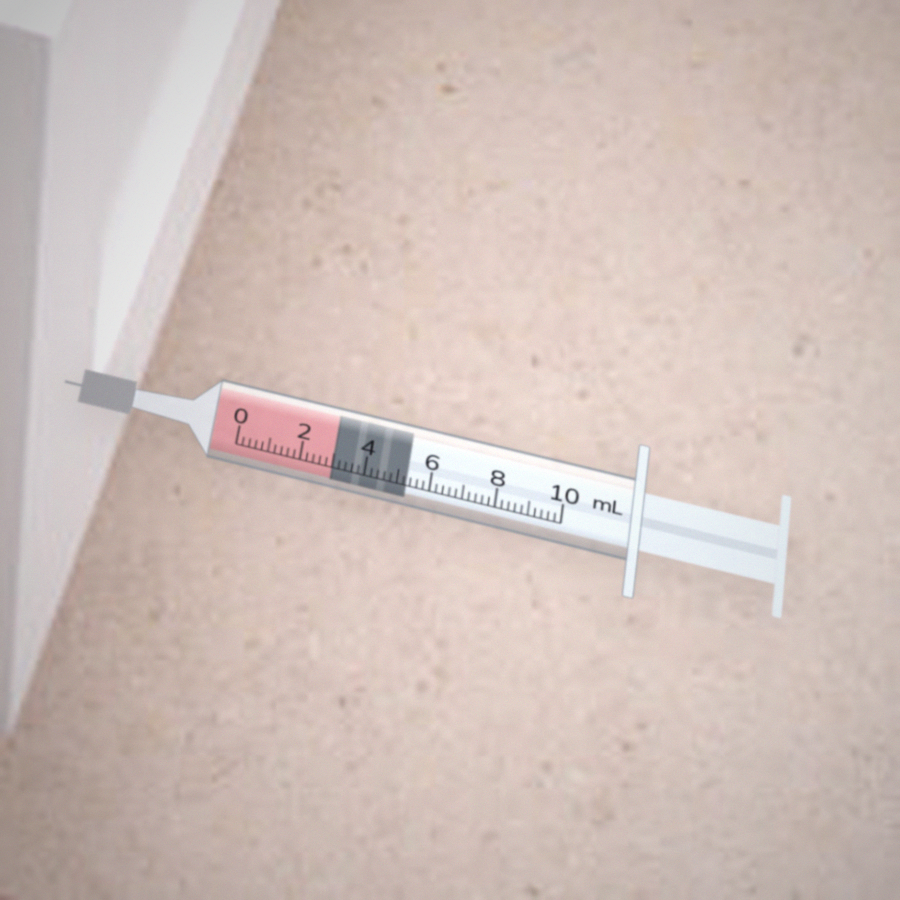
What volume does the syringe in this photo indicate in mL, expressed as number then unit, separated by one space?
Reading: 3 mL
